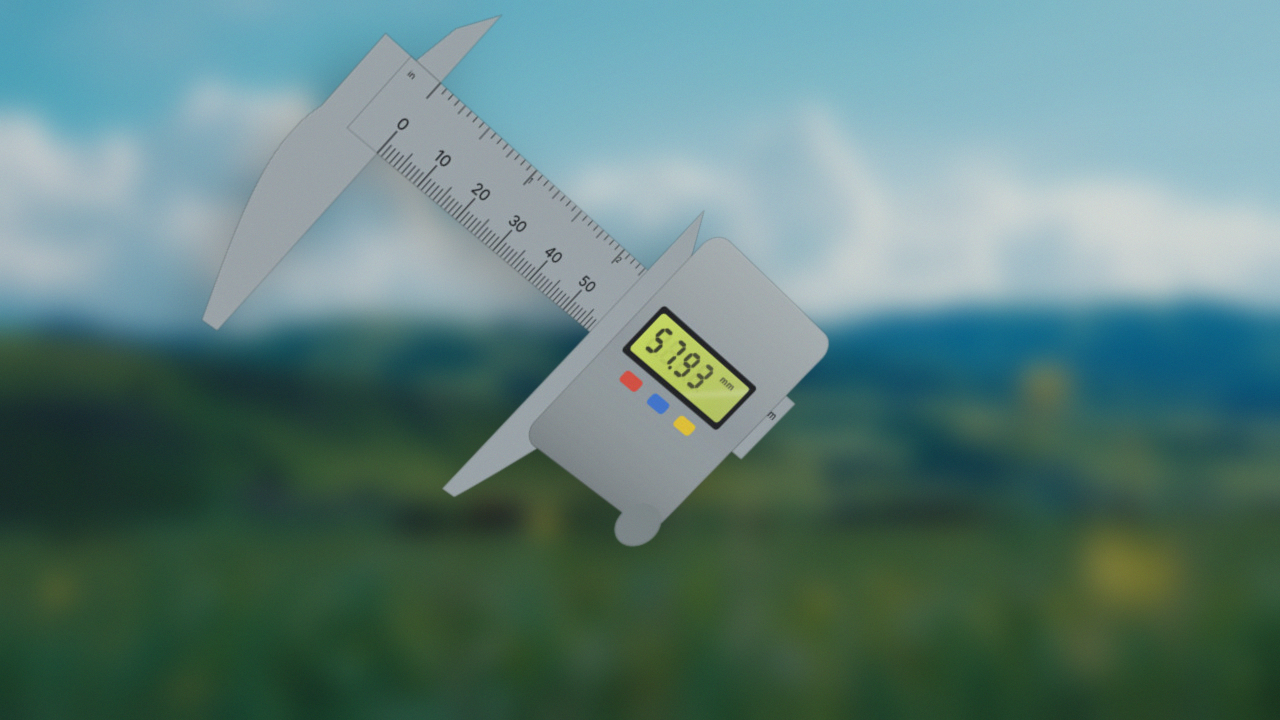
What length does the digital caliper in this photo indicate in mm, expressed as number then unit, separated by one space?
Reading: 57.93 mm
